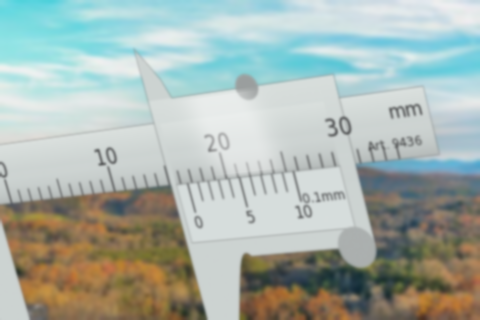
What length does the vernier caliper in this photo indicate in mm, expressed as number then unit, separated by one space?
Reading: 16.6 mm
